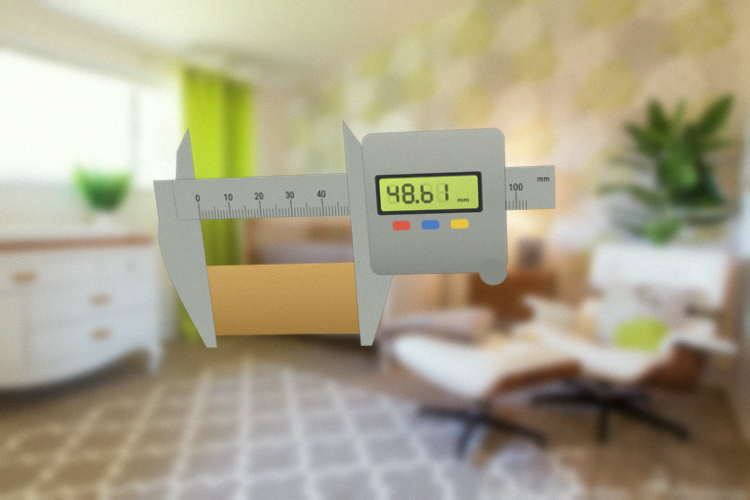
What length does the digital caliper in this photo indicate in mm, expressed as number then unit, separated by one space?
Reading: 48.61 mm
